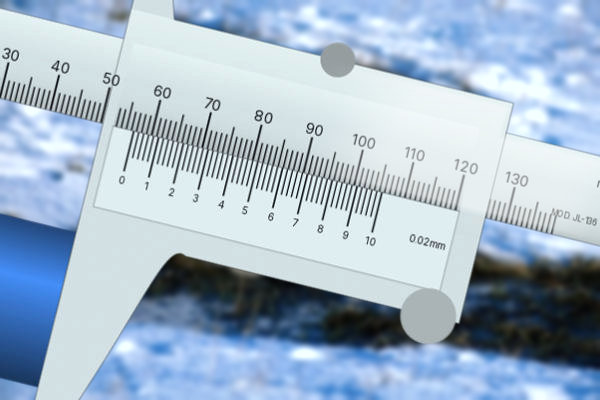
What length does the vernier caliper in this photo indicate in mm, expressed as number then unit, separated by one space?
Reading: 56.5 mm
